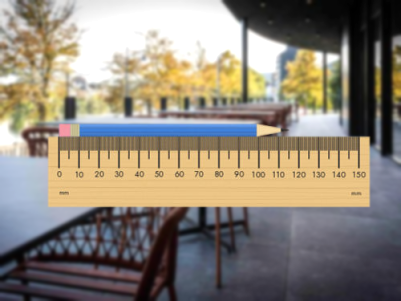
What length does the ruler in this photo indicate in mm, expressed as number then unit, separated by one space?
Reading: 115 mm
